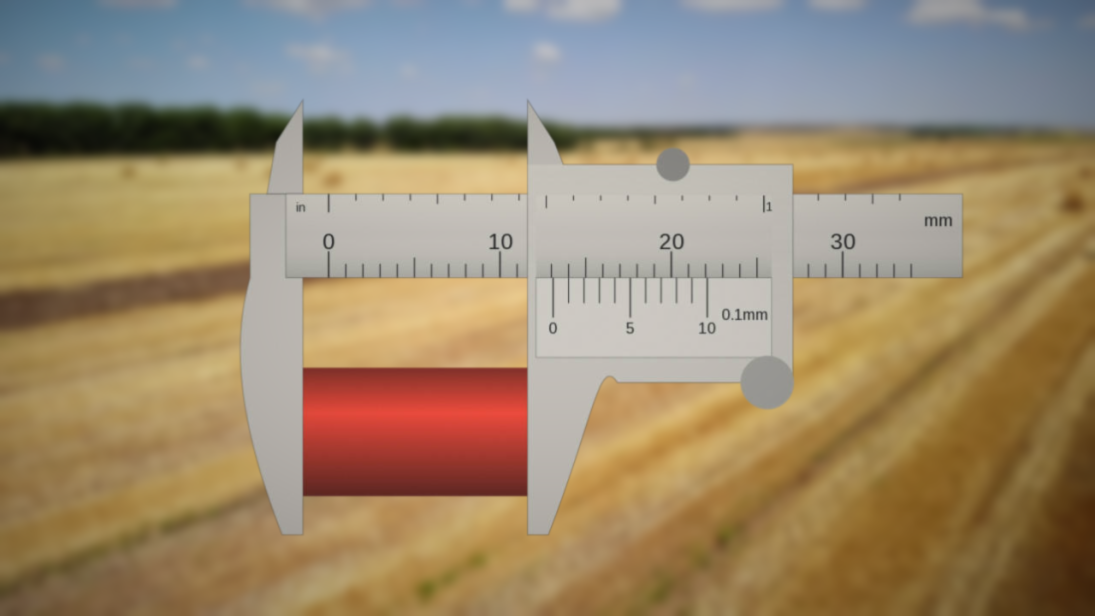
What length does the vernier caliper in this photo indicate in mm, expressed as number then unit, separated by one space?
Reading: 13.1 mm
